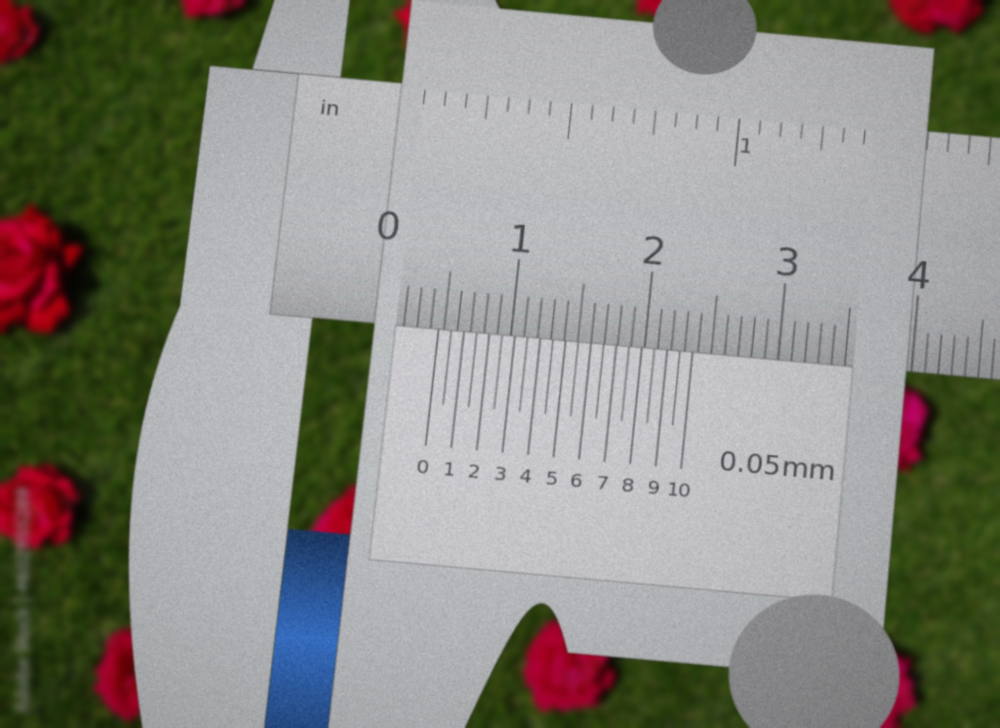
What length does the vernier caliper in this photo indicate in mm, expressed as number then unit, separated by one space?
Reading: 4.6 mm
